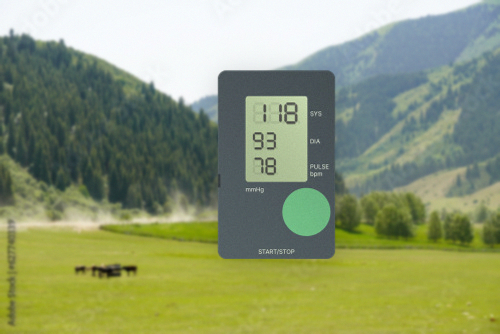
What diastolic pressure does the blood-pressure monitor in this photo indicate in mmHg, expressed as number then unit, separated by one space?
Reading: 93 mmHg
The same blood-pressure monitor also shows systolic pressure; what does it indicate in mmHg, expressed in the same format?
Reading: 118 mmHg
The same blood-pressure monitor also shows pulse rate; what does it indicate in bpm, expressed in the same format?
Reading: 78 bpm
